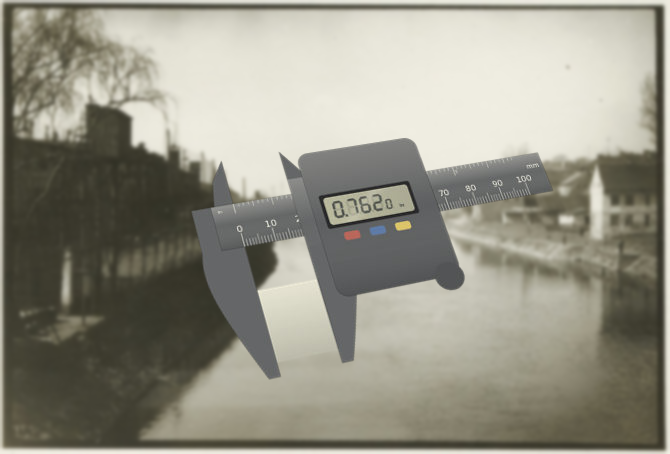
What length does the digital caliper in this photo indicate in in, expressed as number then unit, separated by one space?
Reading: 0.7620 in
